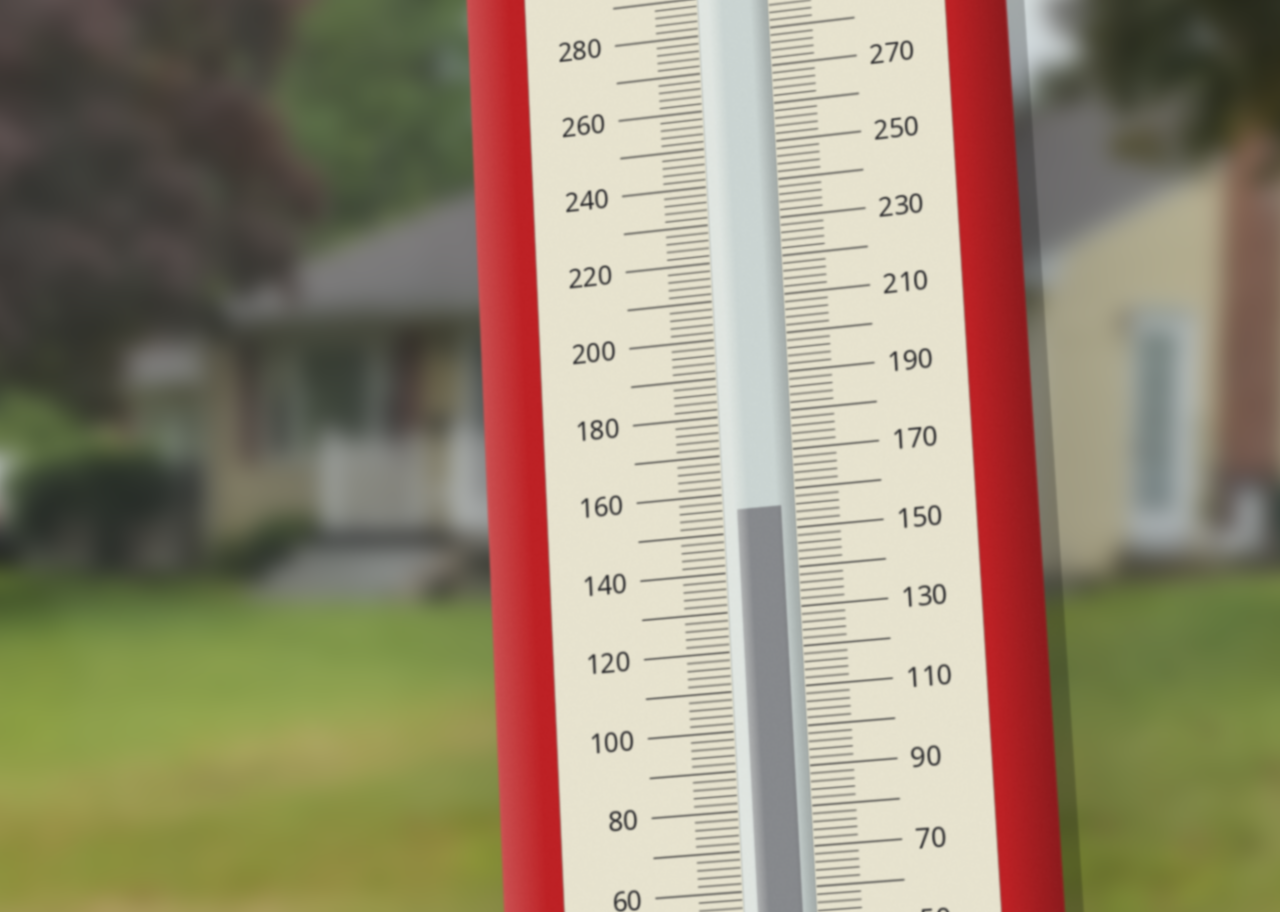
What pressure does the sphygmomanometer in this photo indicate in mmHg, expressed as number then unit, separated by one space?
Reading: 156 mmHg
